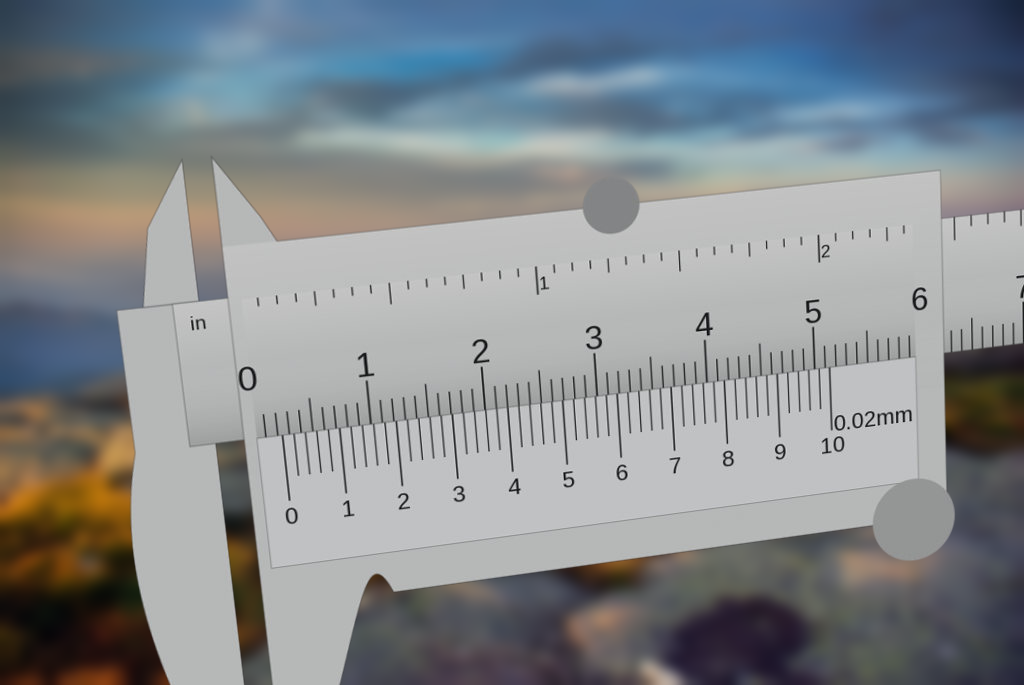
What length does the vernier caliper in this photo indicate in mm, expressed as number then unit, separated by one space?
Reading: 2.4 mm
